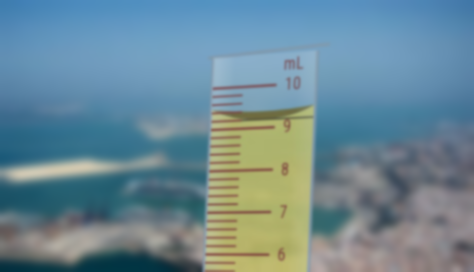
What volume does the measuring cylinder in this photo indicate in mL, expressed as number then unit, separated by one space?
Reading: 9.2 mL
